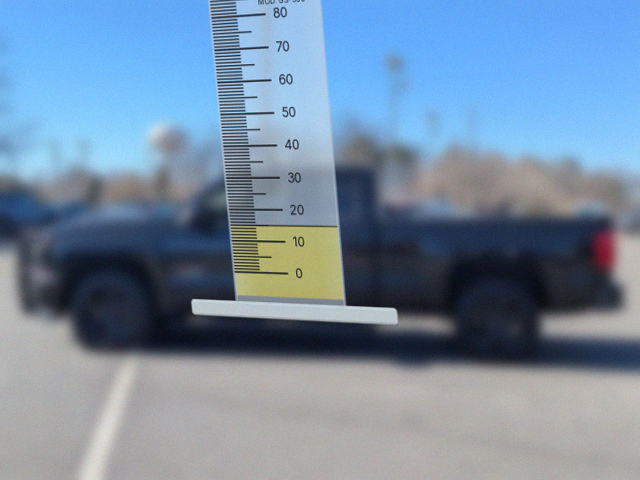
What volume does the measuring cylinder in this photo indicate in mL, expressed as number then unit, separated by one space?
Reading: 15 mL
